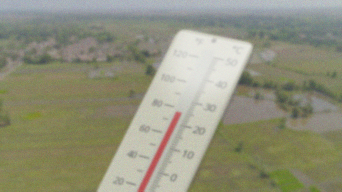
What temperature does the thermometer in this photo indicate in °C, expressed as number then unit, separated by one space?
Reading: 25 °C
